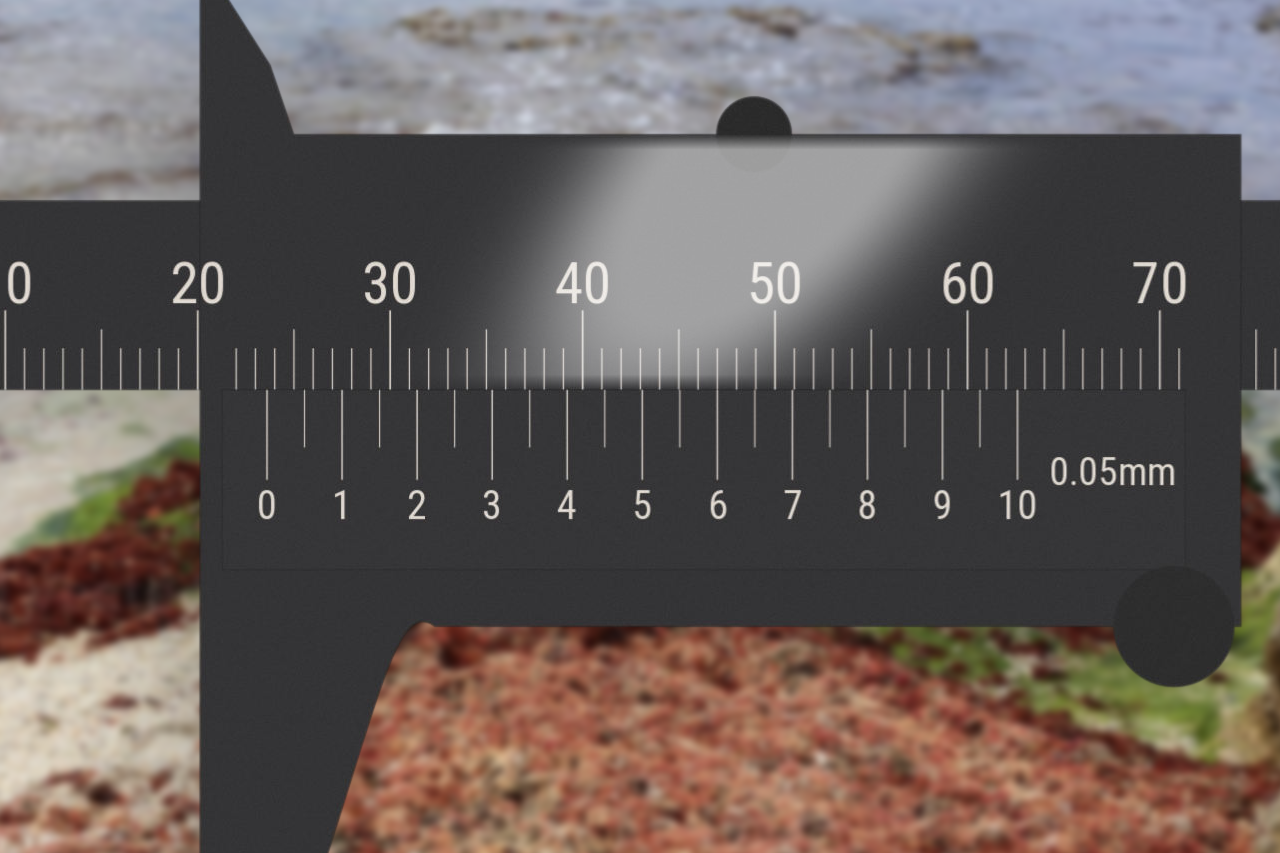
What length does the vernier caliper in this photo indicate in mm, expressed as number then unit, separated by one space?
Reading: 23.6 mm
